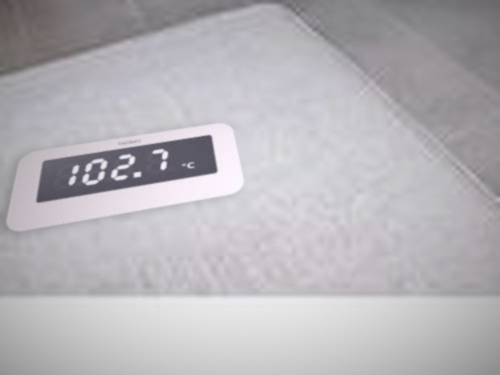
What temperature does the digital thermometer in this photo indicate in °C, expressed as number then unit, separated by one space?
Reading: 102.7 °C
